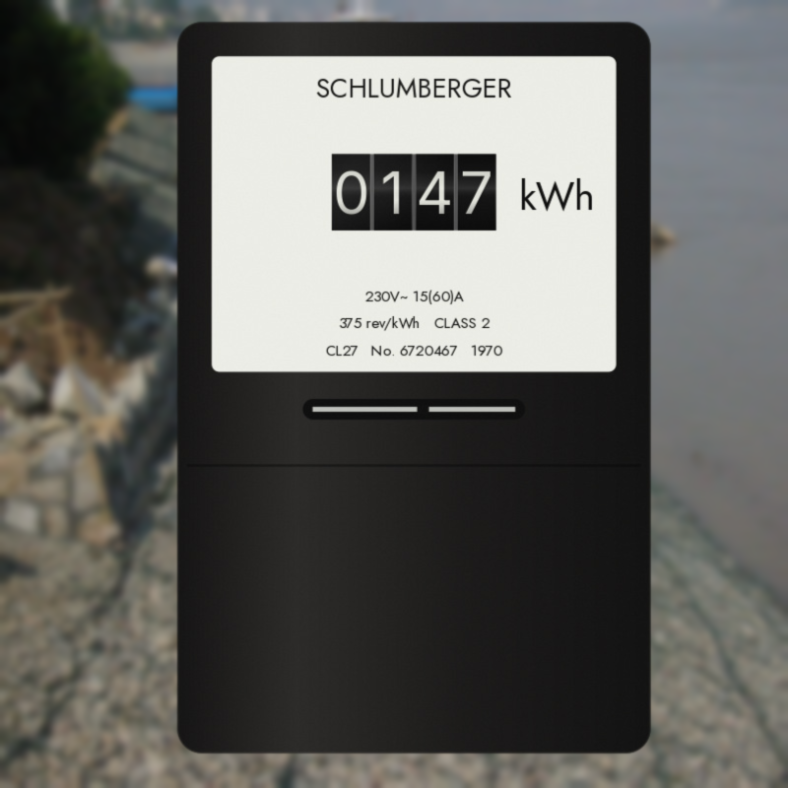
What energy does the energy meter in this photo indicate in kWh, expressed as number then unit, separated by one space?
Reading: 147 kWh
